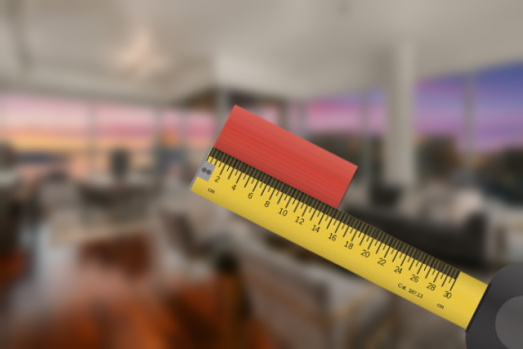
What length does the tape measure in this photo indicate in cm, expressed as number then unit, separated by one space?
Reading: 15 cm
